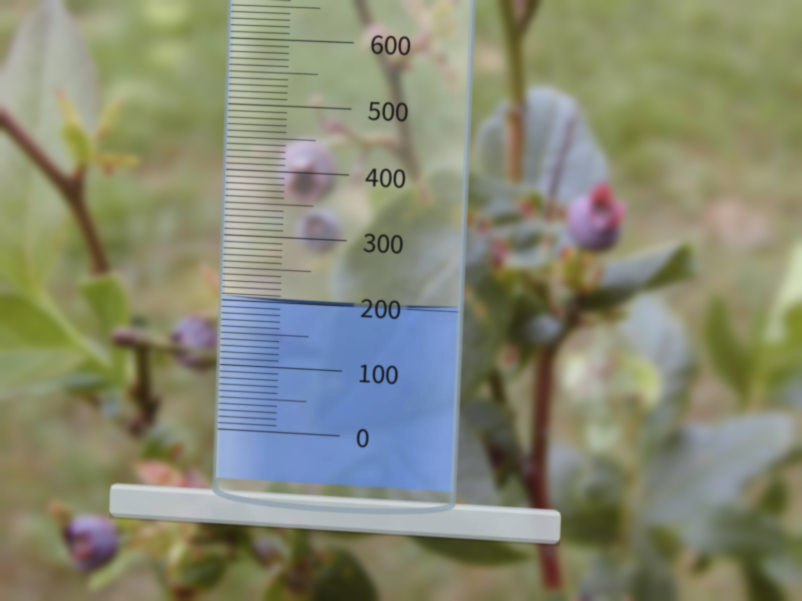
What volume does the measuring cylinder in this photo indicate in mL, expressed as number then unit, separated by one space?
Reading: 200 mL
